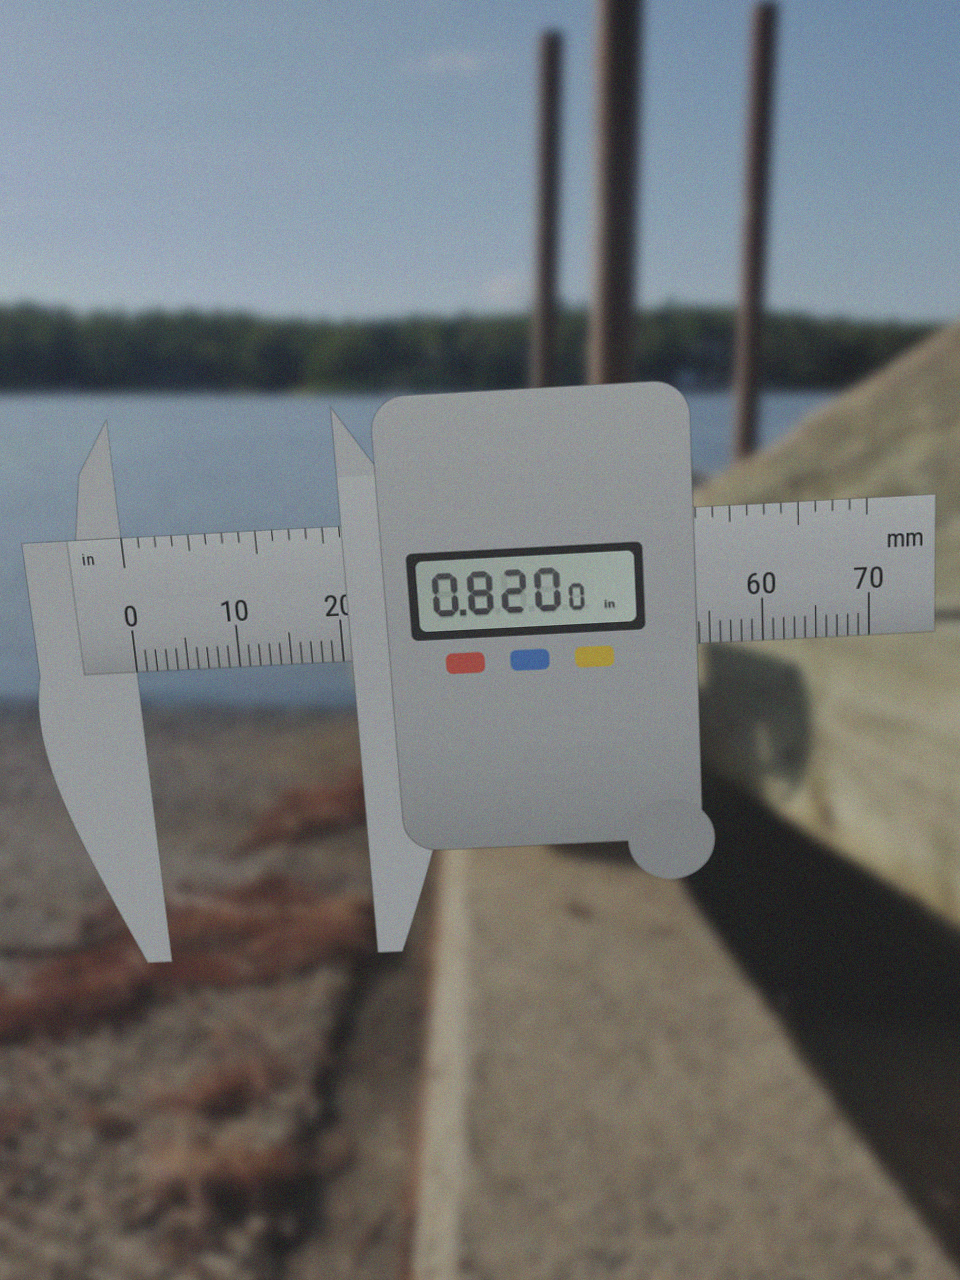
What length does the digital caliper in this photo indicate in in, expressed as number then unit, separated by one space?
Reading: 0.8200 in
